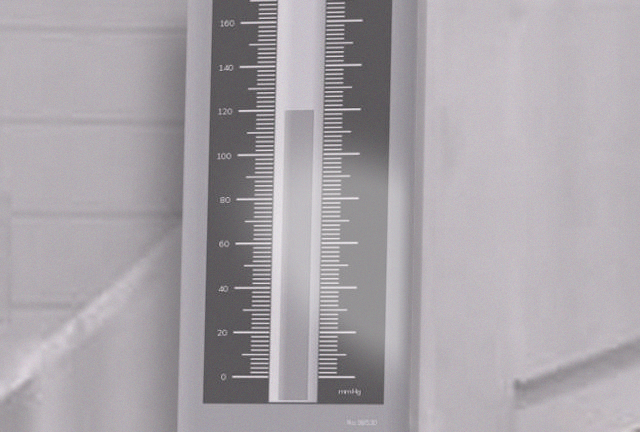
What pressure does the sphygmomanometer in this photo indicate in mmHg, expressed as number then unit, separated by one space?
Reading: 120 mmHg
